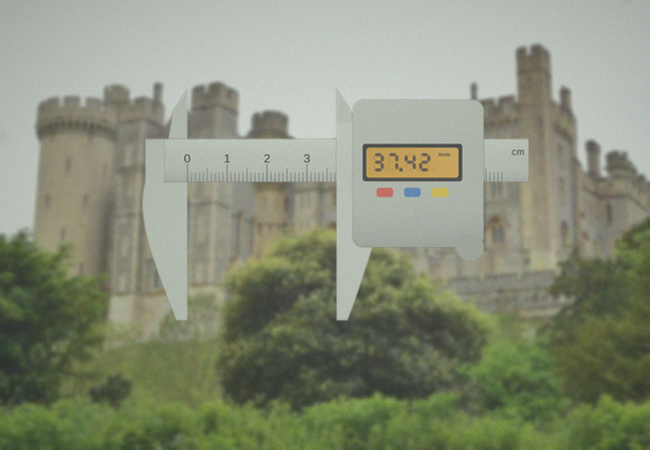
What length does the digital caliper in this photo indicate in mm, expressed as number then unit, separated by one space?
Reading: 37.42 mm
